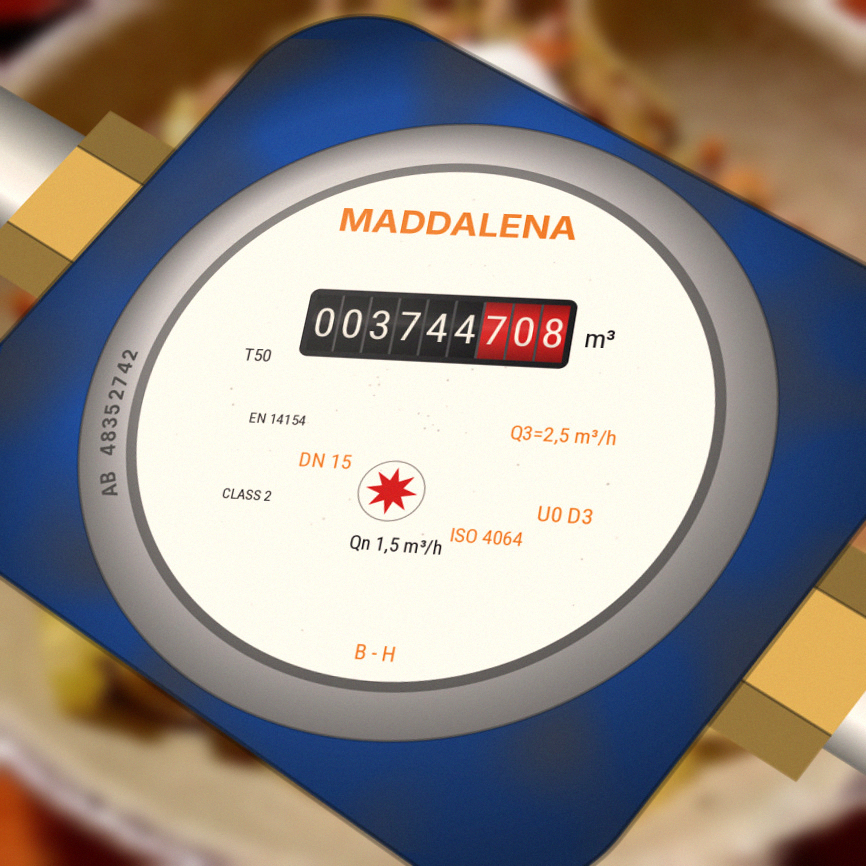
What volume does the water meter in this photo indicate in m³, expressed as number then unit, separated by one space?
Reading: 3744.708 m³
